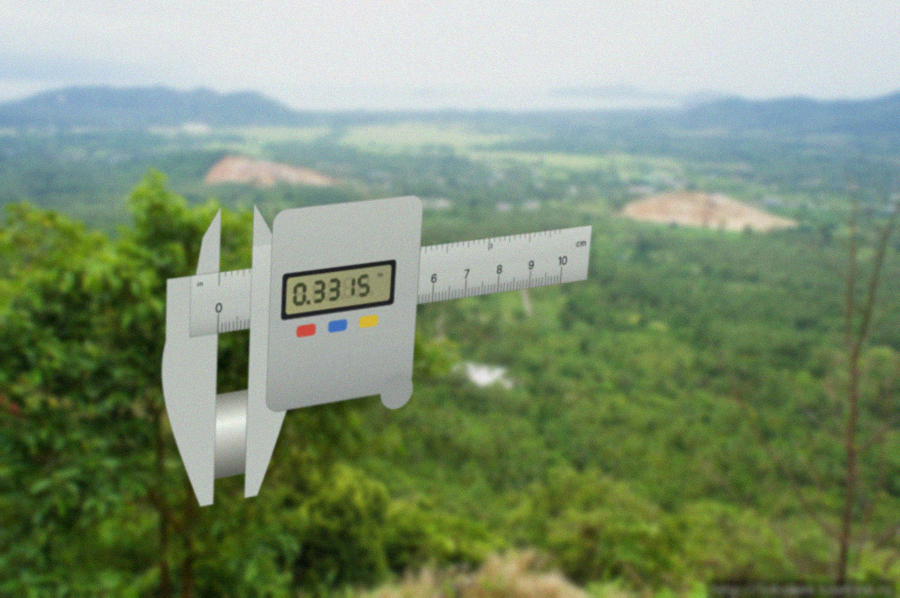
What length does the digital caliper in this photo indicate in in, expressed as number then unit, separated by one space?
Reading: 0.3315 in
